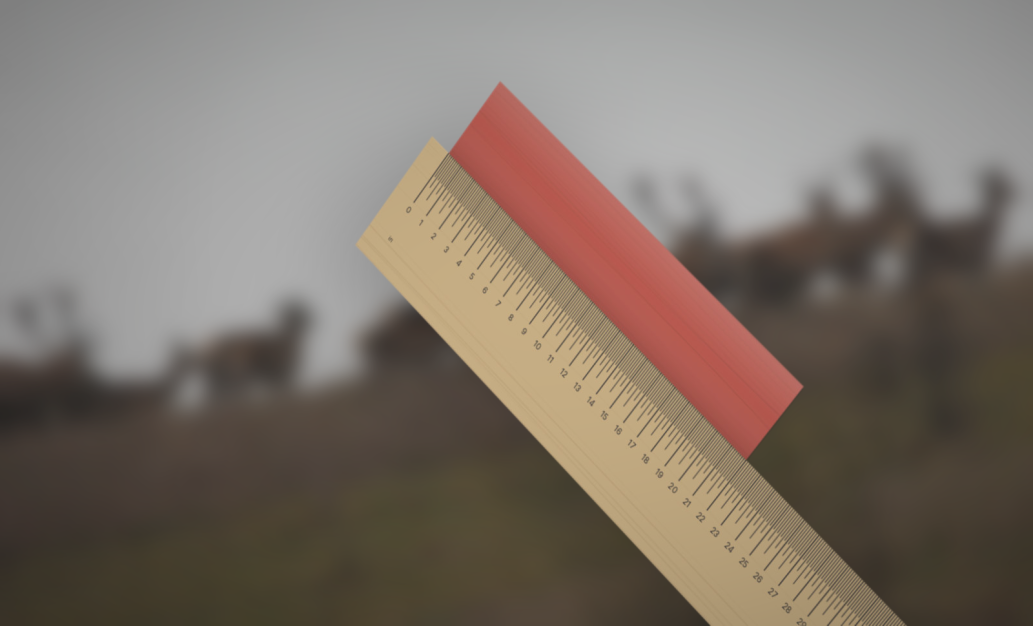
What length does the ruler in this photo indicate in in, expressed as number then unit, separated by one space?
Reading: 22 in
